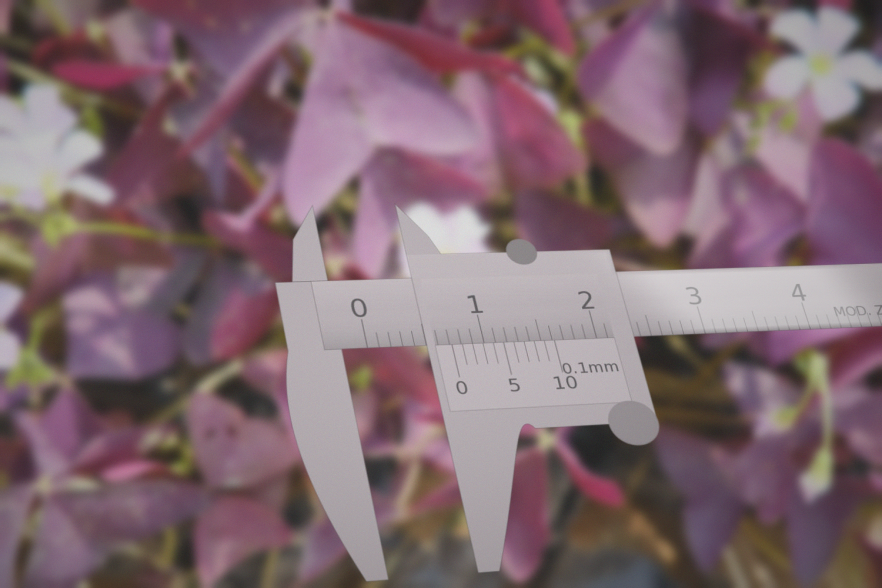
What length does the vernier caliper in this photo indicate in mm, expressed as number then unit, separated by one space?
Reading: 7.2 mm
